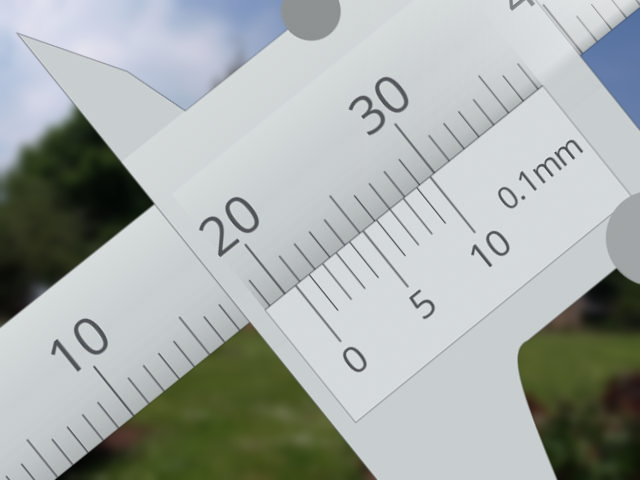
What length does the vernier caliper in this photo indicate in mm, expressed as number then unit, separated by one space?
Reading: 20.7 mm
